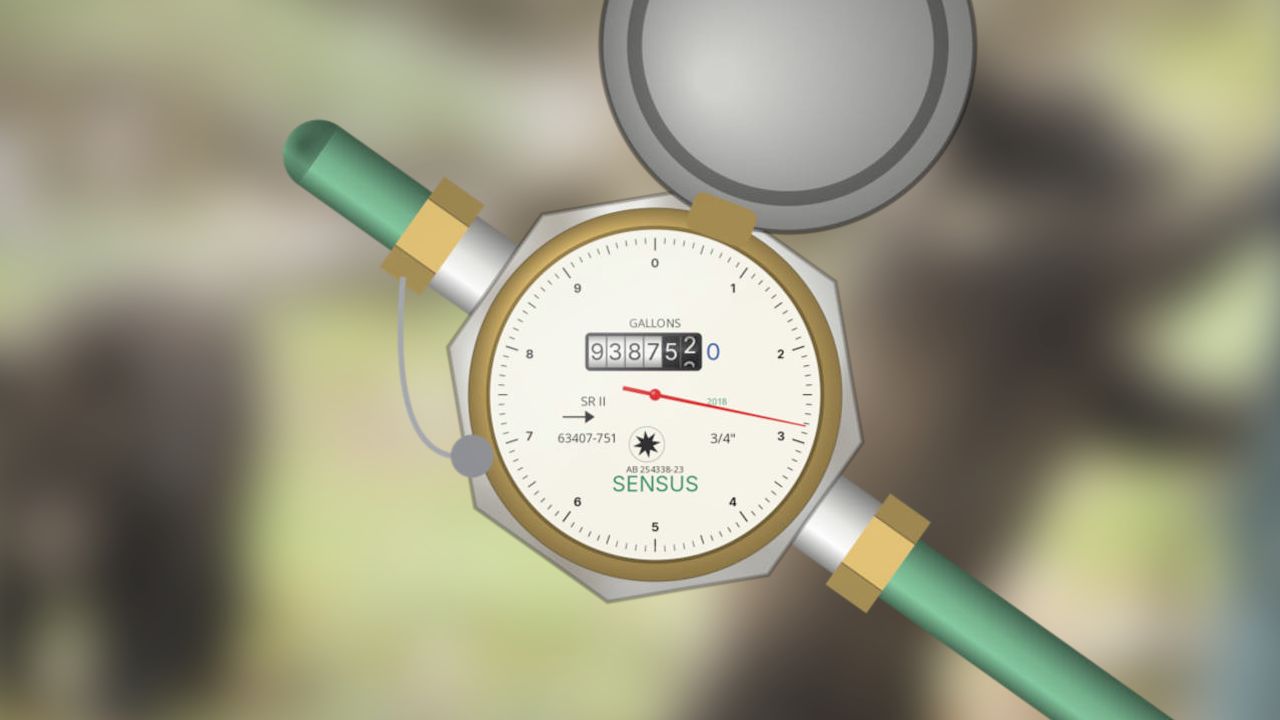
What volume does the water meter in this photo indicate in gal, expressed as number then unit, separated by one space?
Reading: 9387522.8 gal
